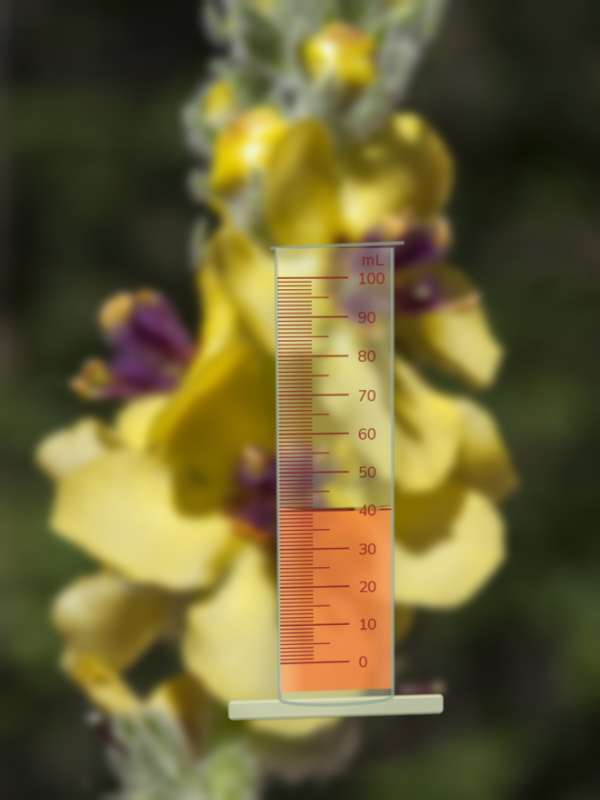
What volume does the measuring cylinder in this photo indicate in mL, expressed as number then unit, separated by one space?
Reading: 40 mL
